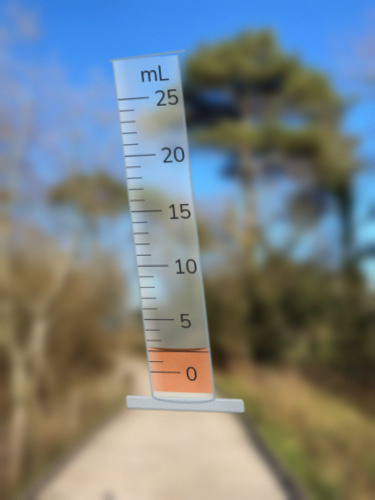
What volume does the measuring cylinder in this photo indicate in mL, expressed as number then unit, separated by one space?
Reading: 2 mL
